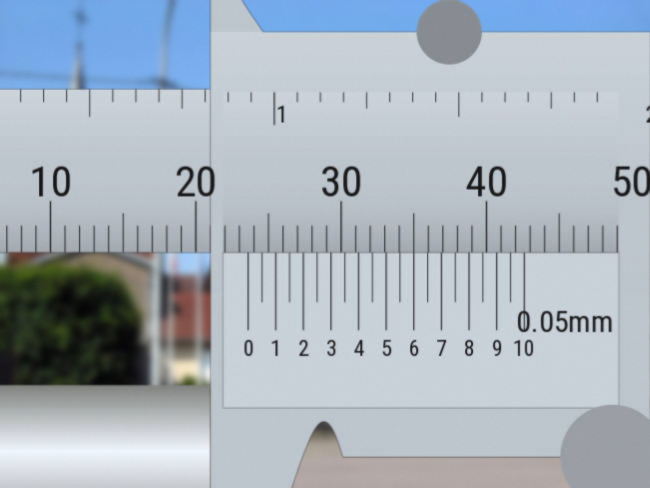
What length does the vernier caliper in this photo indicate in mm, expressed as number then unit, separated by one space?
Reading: 23.6 mm
